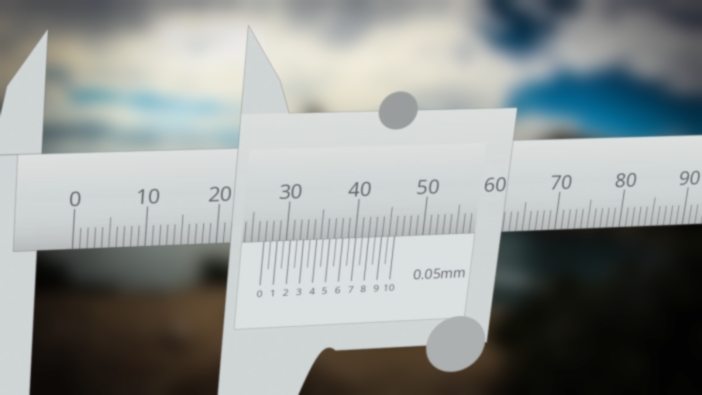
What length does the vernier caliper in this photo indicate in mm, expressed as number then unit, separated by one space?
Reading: 26.8 mm
